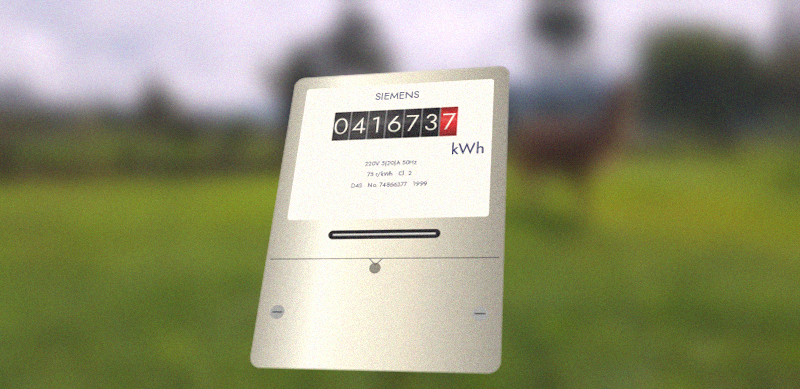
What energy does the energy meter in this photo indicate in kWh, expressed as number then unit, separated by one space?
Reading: 41673.7 kWh
